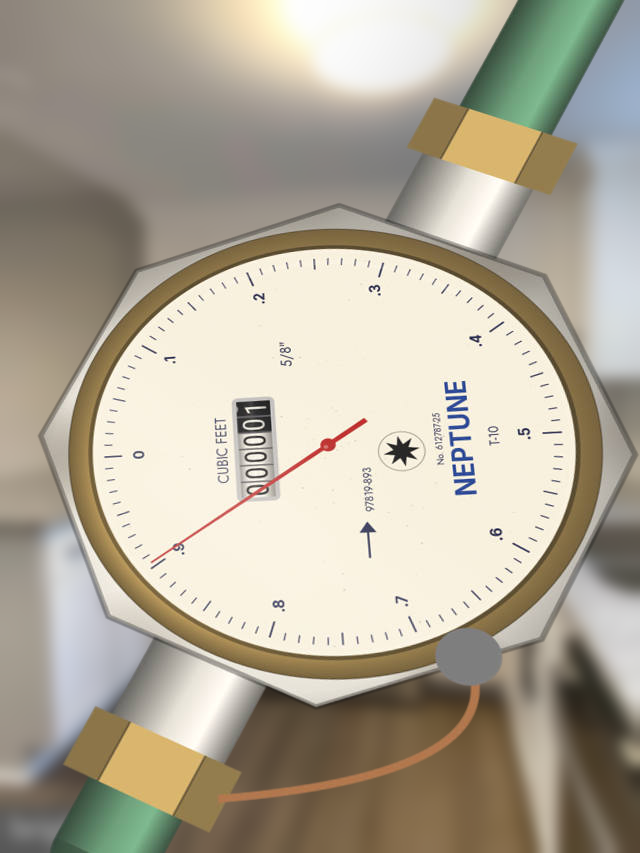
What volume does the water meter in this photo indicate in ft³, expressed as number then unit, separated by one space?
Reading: 0.90 ft³
